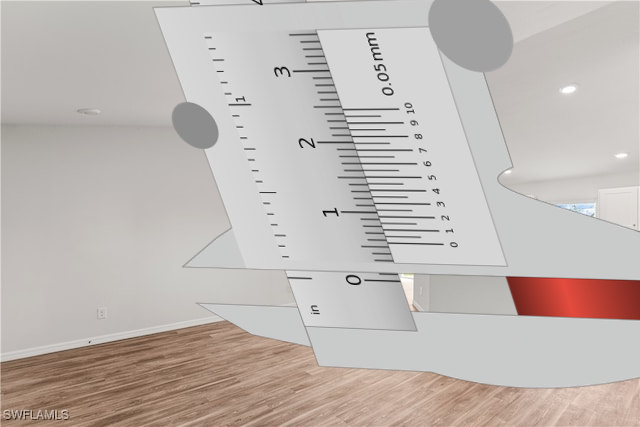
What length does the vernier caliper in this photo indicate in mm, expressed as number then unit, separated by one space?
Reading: 5.6 mm
